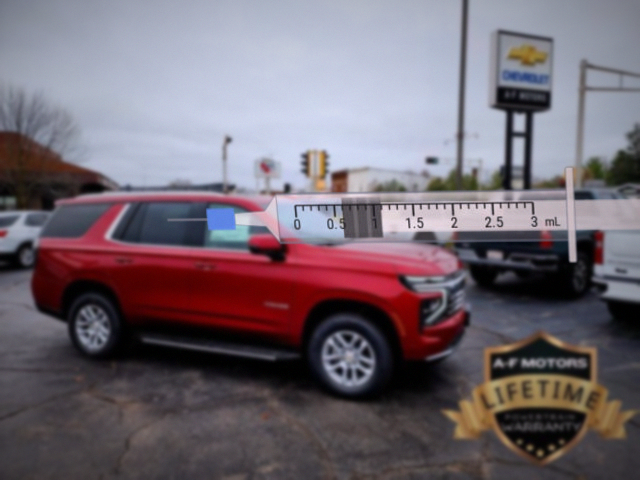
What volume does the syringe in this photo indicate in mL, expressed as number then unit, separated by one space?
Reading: 0.6 mL
